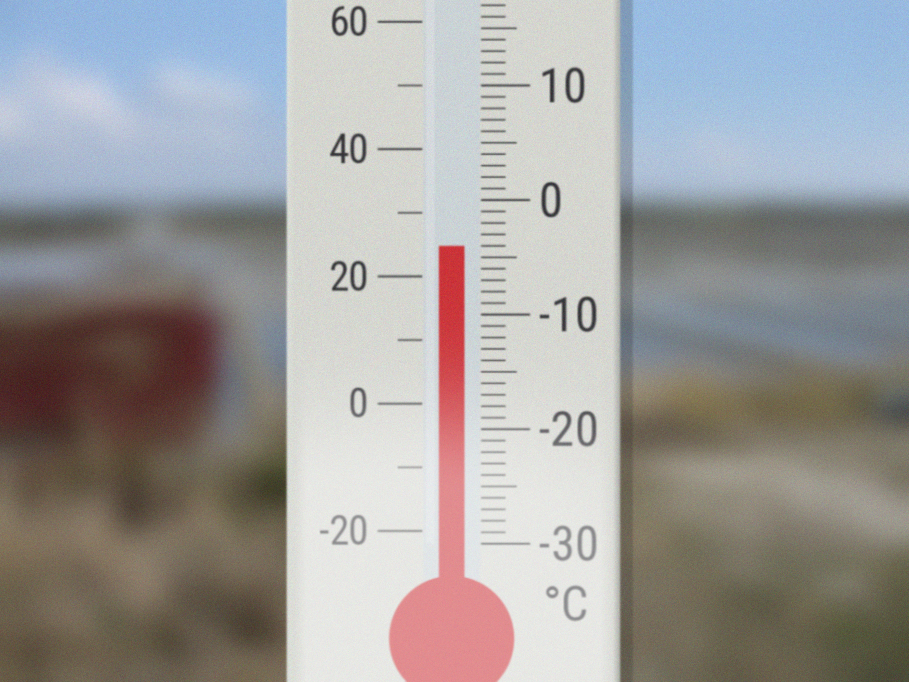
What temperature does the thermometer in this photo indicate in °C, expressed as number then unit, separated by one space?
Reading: -4 °C
